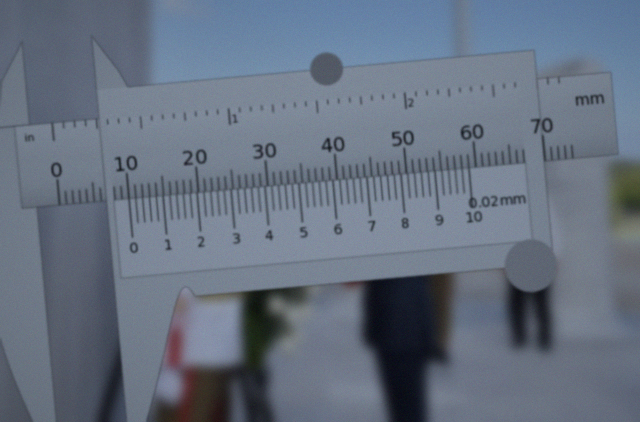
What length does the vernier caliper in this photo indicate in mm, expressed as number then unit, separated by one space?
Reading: 10.0 mm
